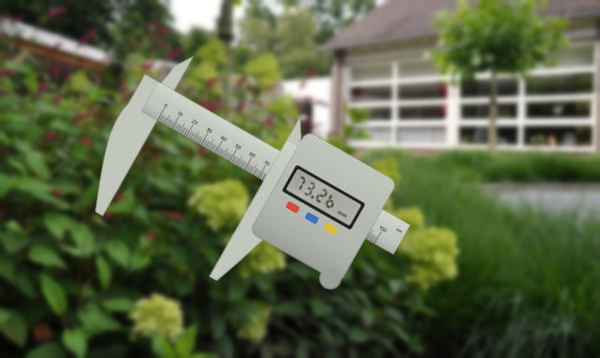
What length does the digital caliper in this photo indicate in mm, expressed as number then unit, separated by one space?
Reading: 73.26 mm
